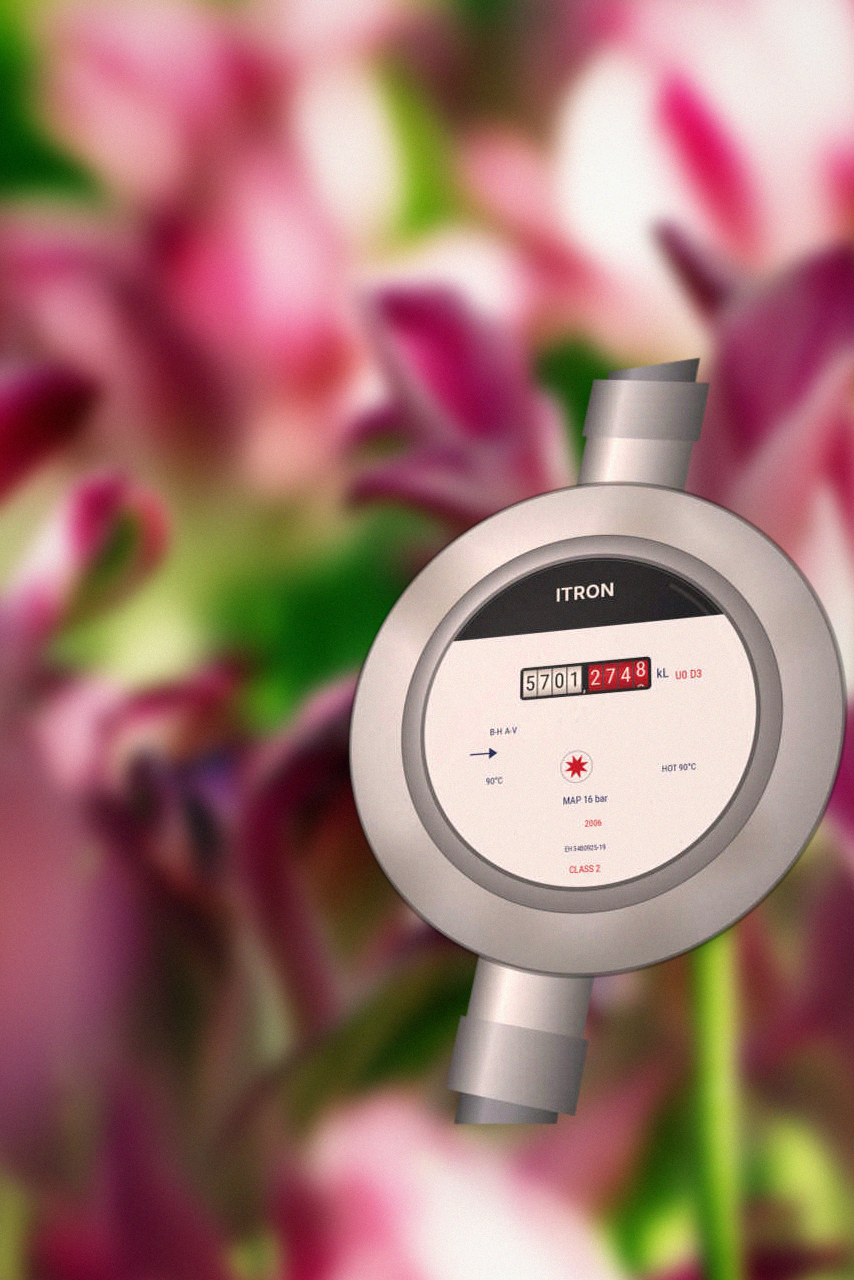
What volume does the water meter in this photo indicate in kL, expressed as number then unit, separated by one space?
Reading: 5701.2748 kL
